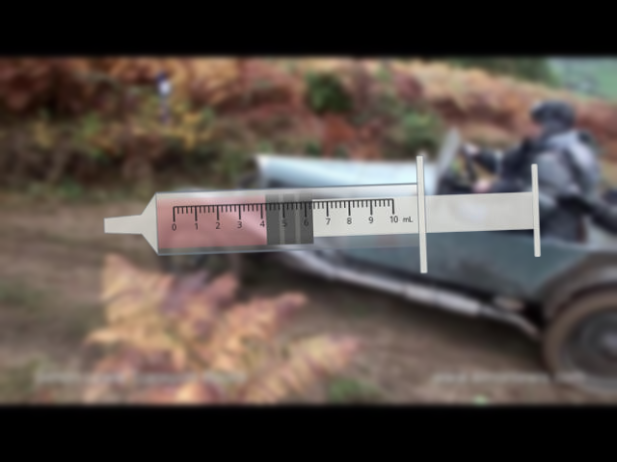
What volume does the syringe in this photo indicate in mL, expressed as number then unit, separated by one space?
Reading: 4.2 mL
